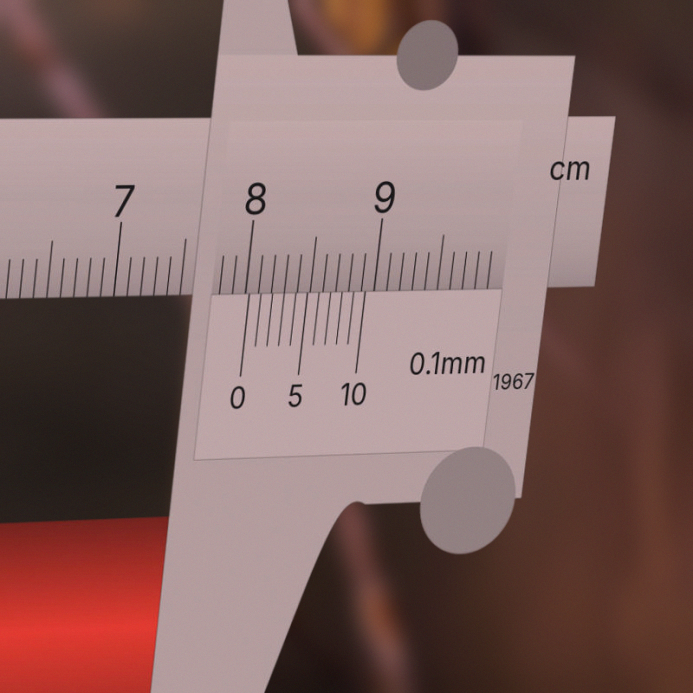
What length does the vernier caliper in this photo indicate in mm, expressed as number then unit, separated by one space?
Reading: 80.3 mm
